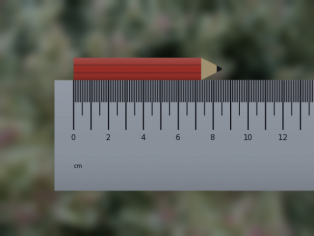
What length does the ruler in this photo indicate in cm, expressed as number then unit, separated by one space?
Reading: 8.5 cm
